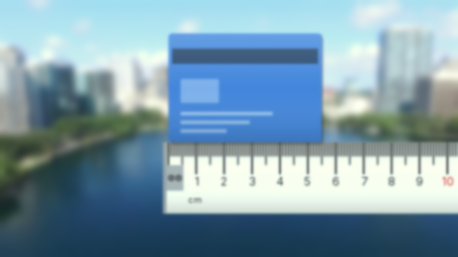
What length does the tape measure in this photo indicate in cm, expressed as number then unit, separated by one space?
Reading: 5.5 cm
